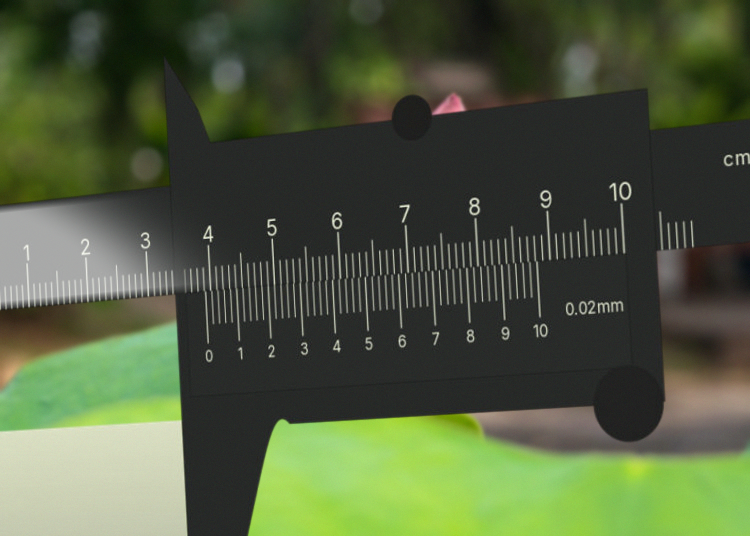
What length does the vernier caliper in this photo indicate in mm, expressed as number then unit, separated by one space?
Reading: 39.2 mm
